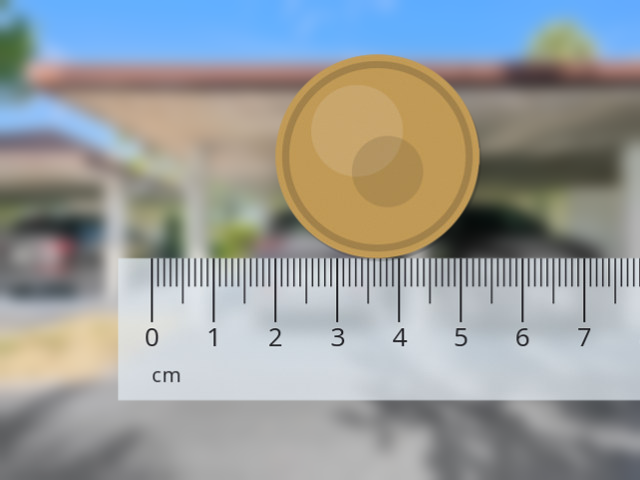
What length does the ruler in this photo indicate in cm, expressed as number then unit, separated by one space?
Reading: 3.3 cm
